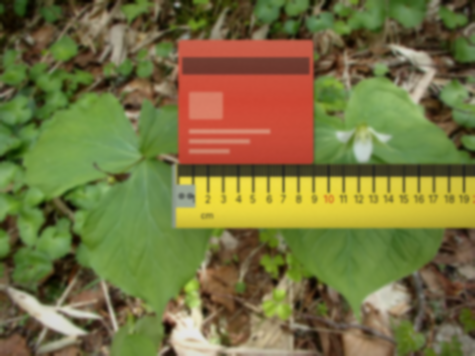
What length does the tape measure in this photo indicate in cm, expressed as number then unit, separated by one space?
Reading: 9 cm
